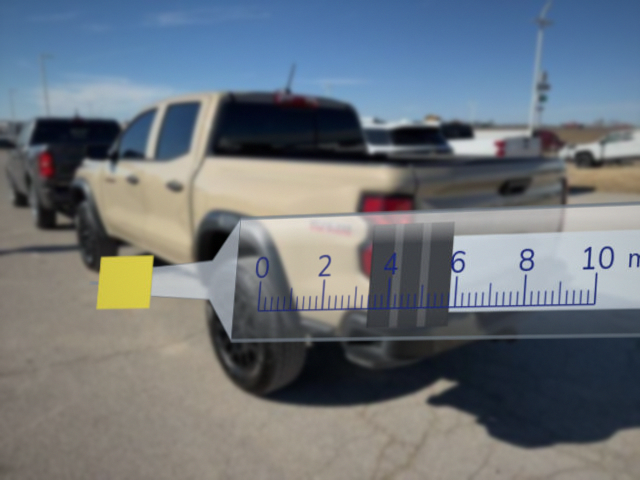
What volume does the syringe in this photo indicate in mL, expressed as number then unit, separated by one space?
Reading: 3.4 mL
